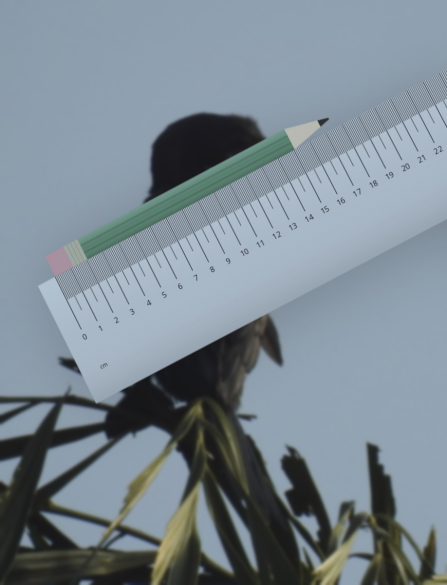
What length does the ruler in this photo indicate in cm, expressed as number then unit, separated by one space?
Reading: 17.5 cm
